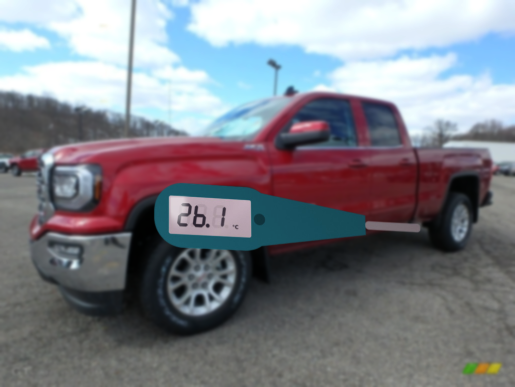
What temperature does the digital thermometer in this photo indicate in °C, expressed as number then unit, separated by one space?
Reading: 26.1 °C
